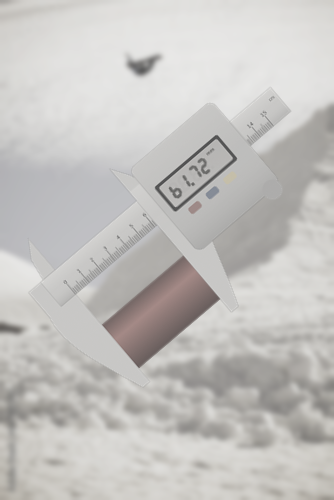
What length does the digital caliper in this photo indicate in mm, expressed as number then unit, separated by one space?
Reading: 61.72 mm
